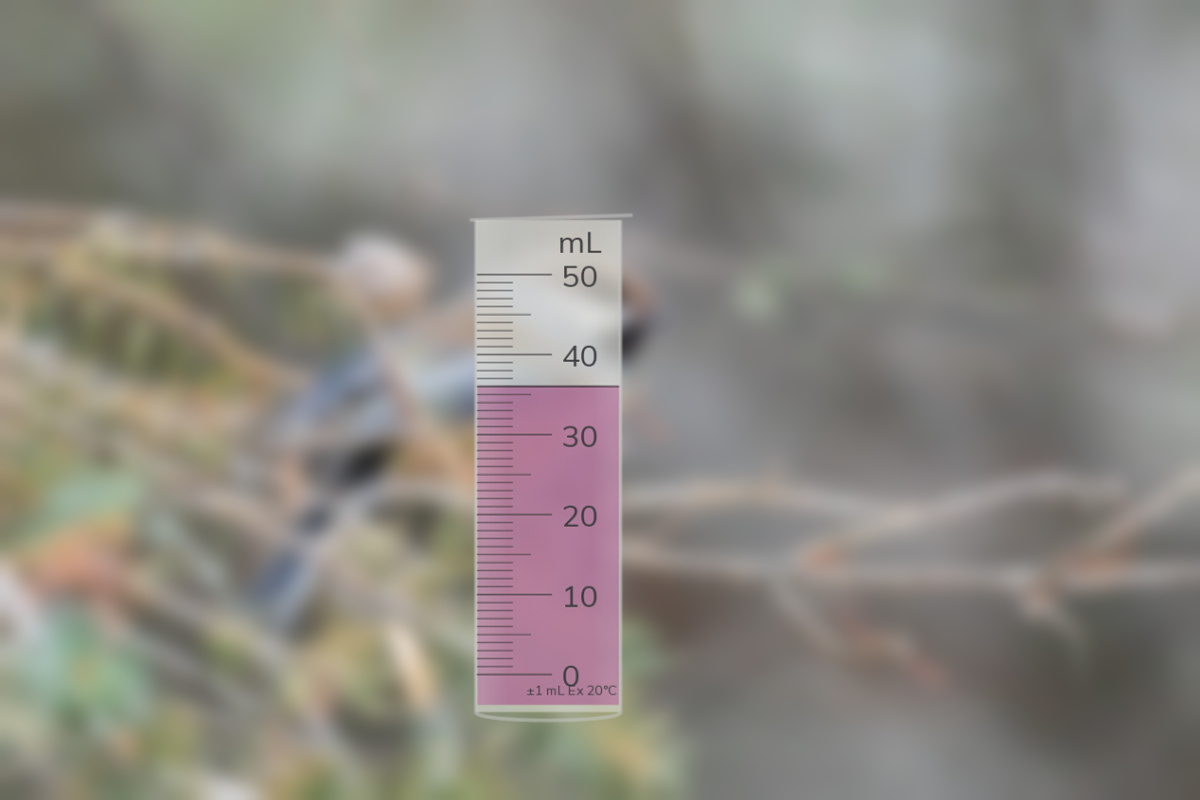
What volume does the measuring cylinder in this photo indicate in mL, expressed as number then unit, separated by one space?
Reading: 36 mL
